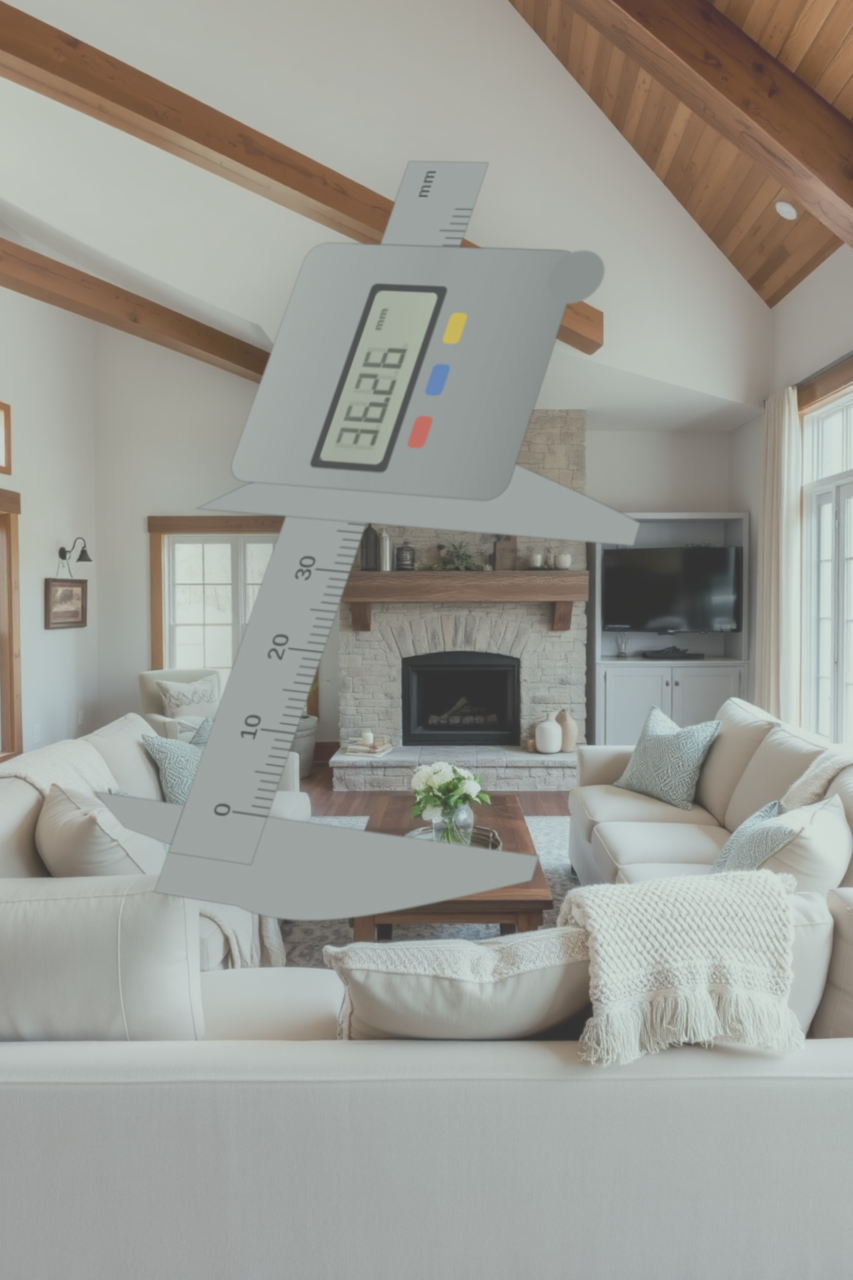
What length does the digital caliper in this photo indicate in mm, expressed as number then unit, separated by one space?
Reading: 36.26 mm
